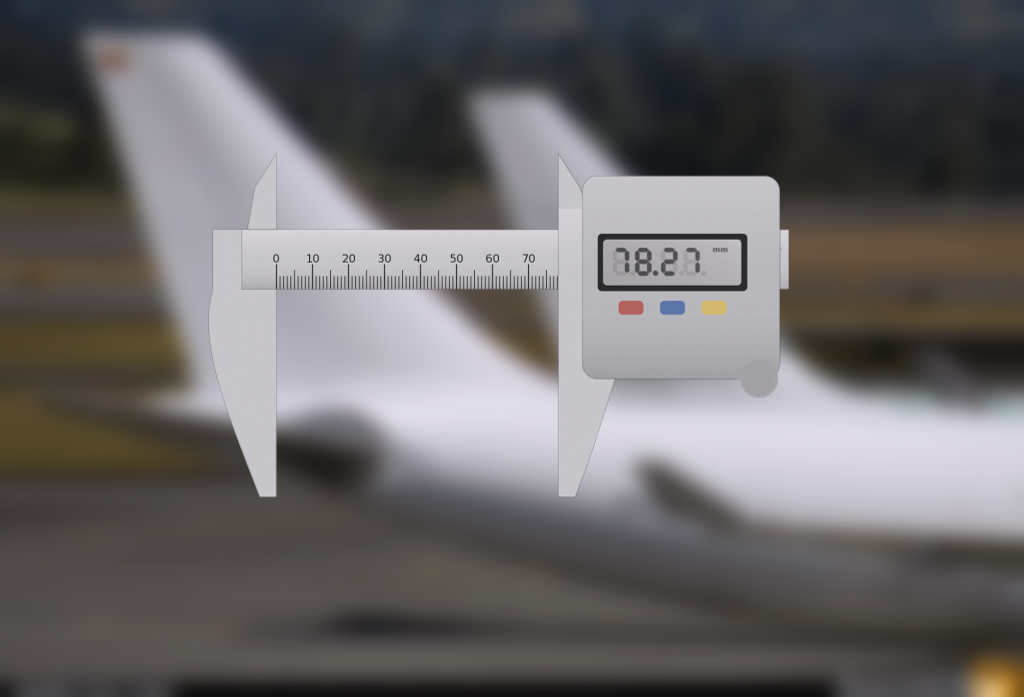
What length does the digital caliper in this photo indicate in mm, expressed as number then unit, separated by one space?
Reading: 78.27 mm
